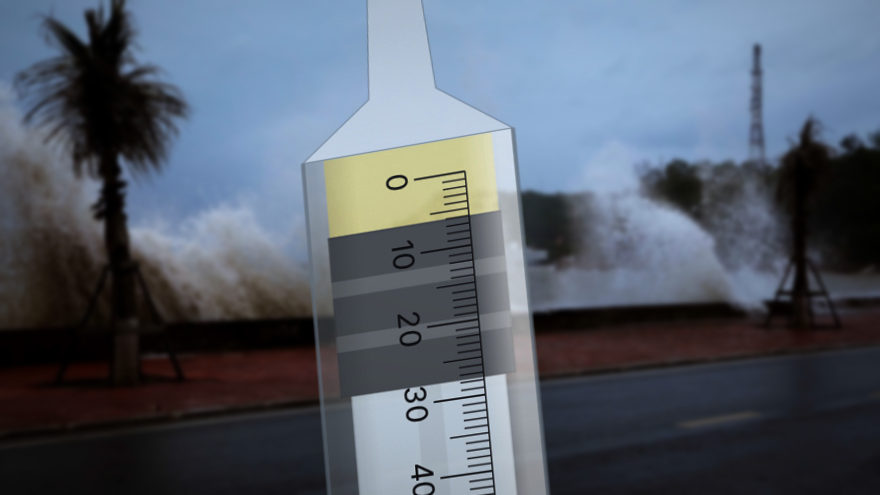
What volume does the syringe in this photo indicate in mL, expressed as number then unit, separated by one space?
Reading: 6 mL
